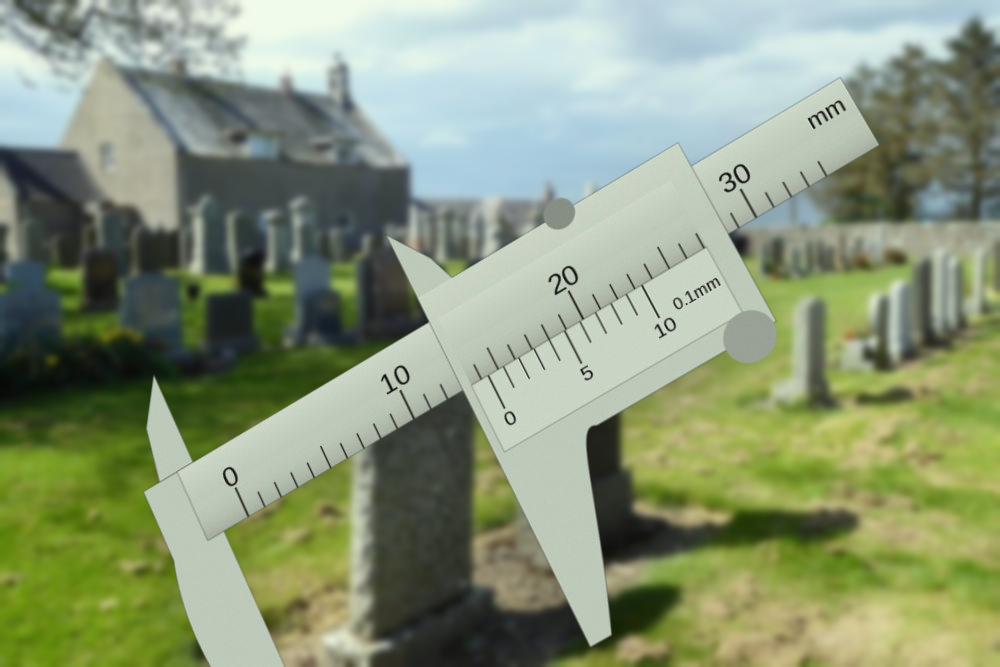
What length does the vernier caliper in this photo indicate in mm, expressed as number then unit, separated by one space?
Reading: 14.4 mm
